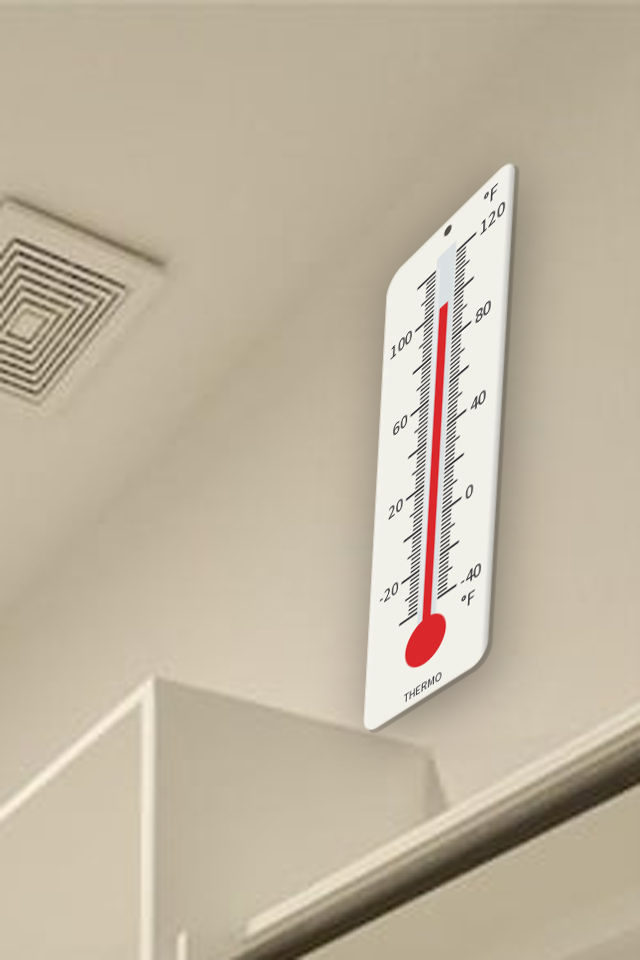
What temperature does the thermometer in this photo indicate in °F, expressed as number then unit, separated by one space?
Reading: 100 °F
